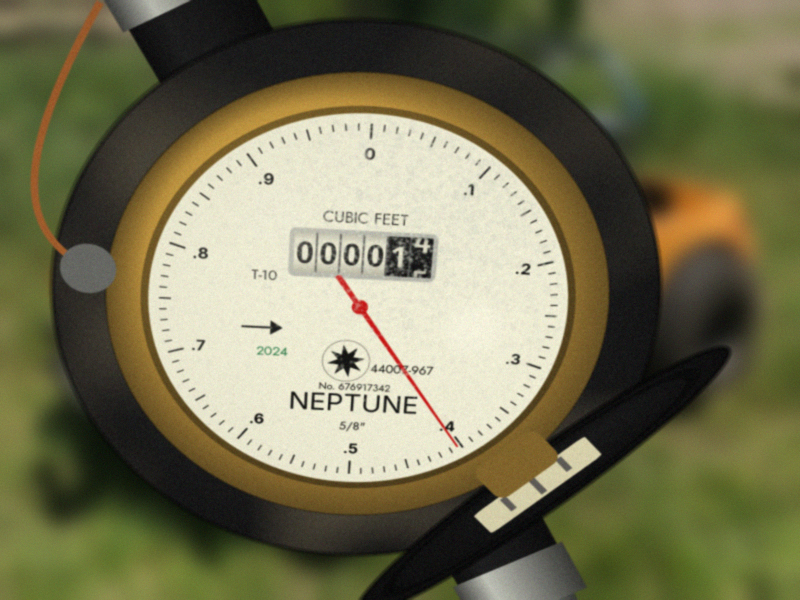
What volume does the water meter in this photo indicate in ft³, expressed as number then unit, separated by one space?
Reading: 14.40 ft³
